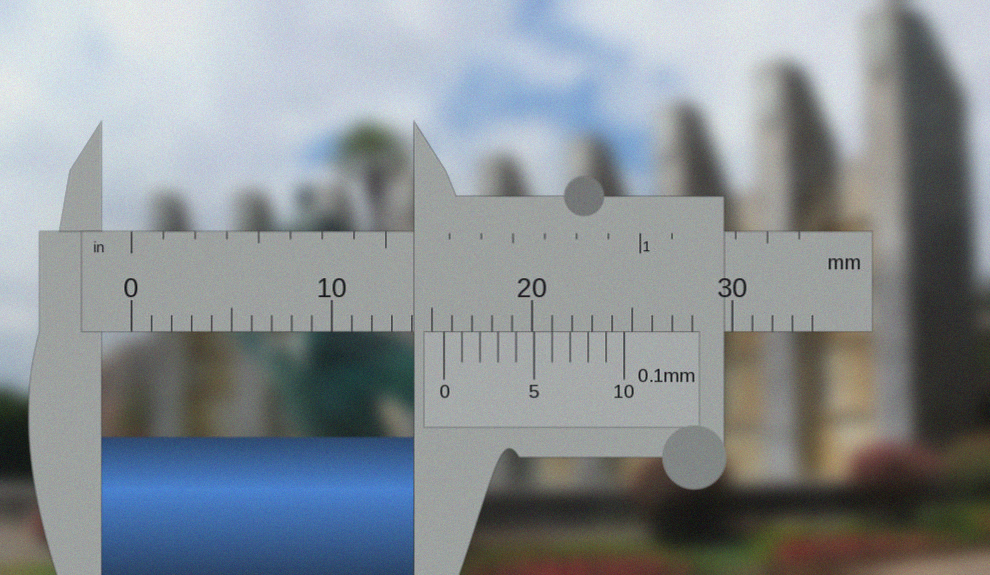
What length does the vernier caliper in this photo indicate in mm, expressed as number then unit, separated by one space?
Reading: 15.6 mm
